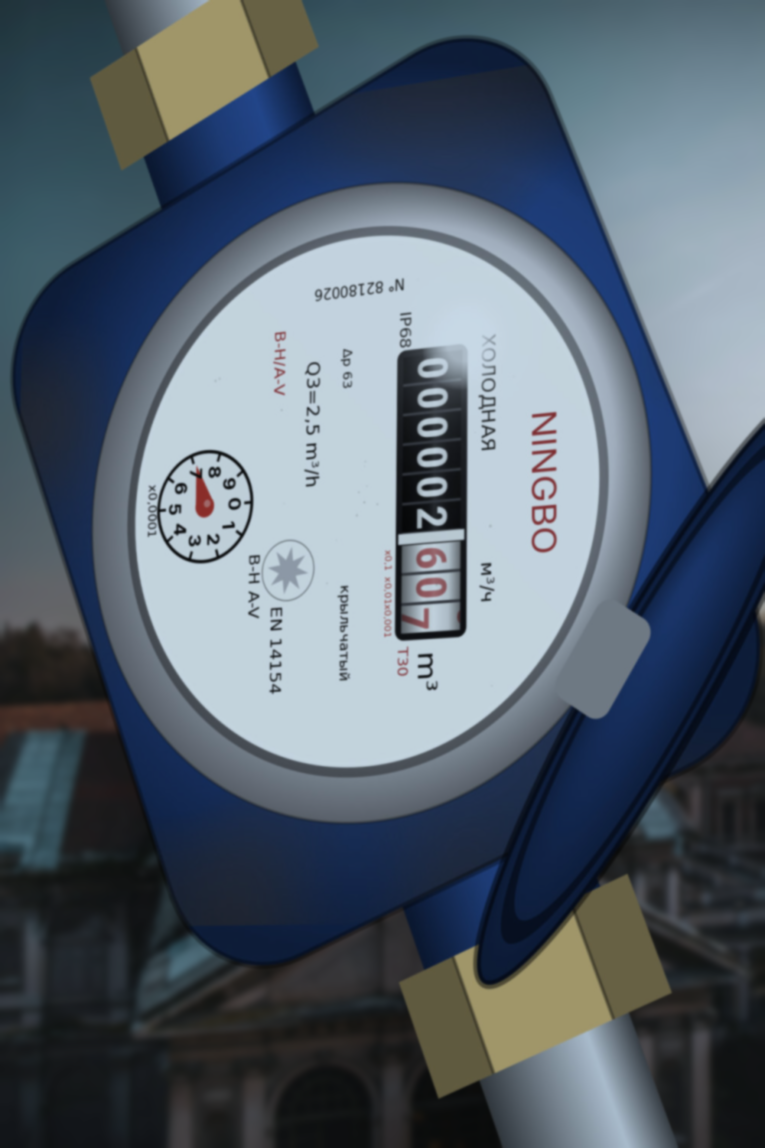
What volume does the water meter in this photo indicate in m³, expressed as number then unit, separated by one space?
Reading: 2.6067 m³
